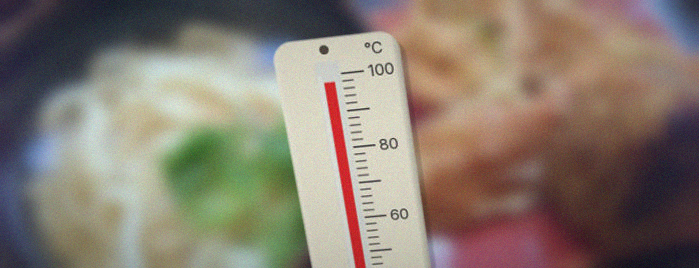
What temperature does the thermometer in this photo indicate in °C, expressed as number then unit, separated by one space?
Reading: 98 °C
